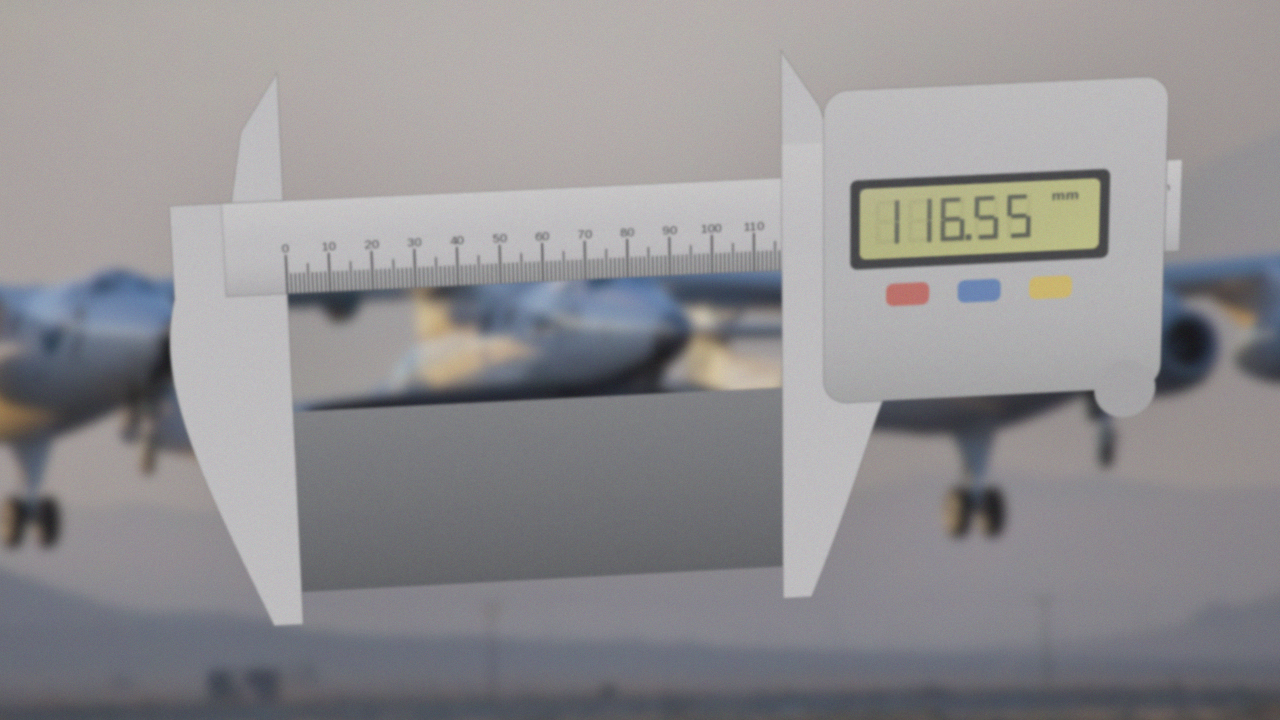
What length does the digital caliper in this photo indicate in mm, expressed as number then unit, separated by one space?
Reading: 116.55 mm
